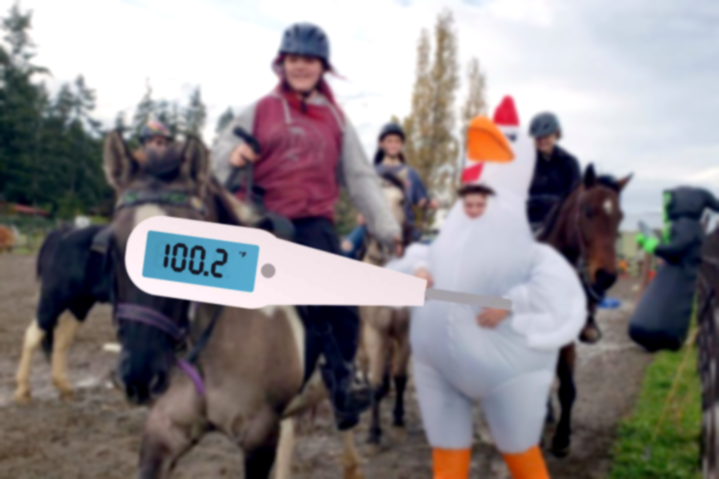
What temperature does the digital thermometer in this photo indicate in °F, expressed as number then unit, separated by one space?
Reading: 100.2 °F
